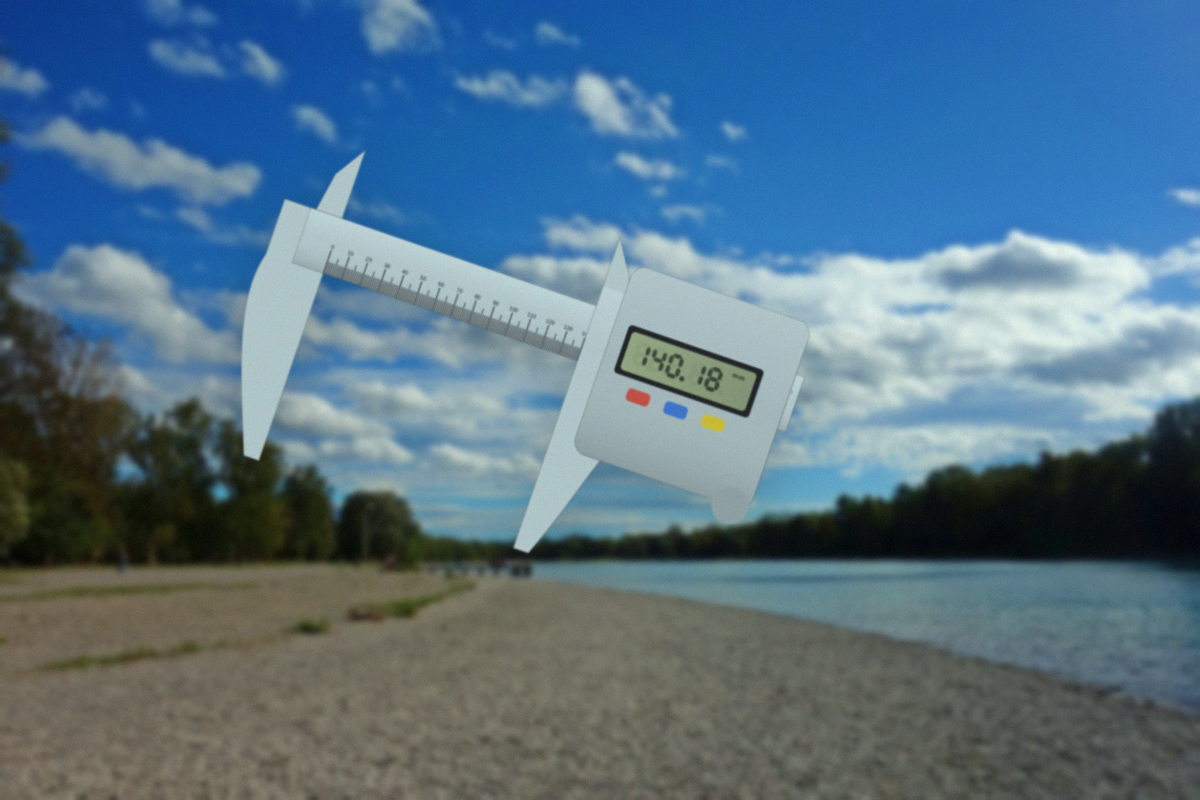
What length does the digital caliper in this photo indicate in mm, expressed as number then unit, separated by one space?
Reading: 140.18 mm
